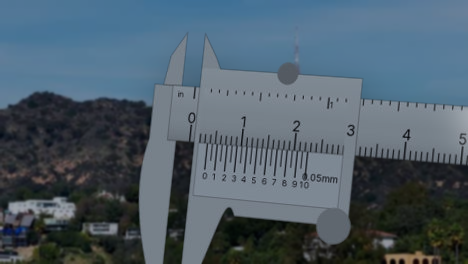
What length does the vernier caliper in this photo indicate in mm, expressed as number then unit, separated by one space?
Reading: 3.5 mm
